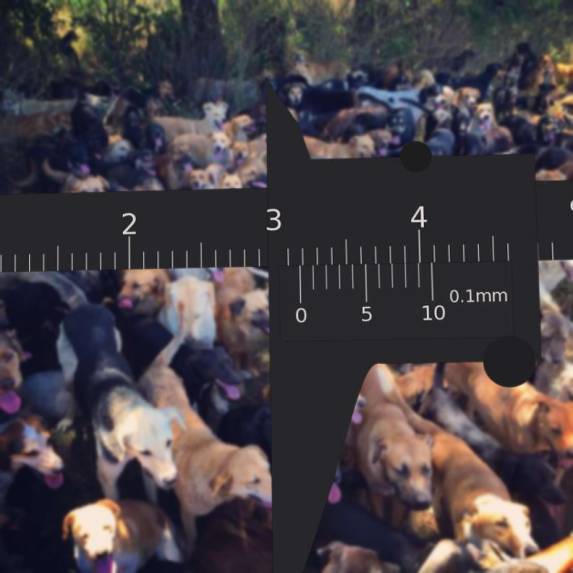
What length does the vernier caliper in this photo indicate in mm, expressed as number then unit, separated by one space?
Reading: 31.8 mm
